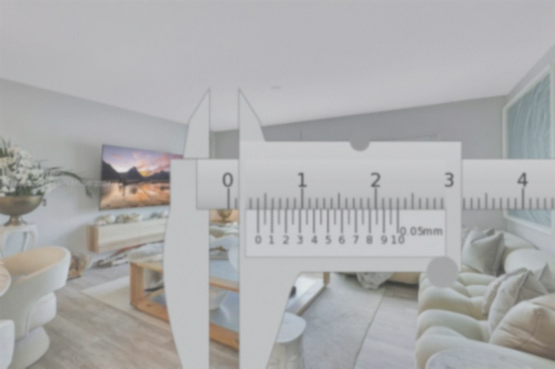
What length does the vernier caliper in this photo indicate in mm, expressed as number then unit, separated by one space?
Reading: 4.0 mm
